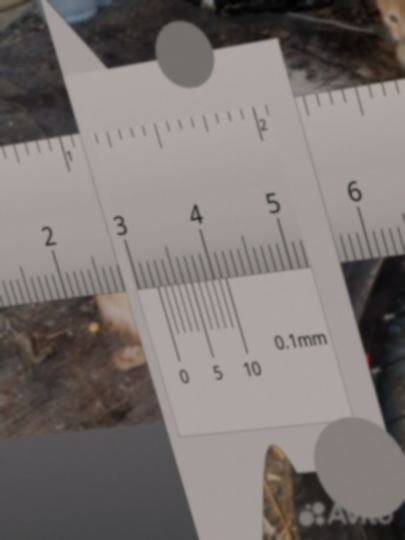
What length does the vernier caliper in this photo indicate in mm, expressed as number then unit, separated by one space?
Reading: 32.5 mm
